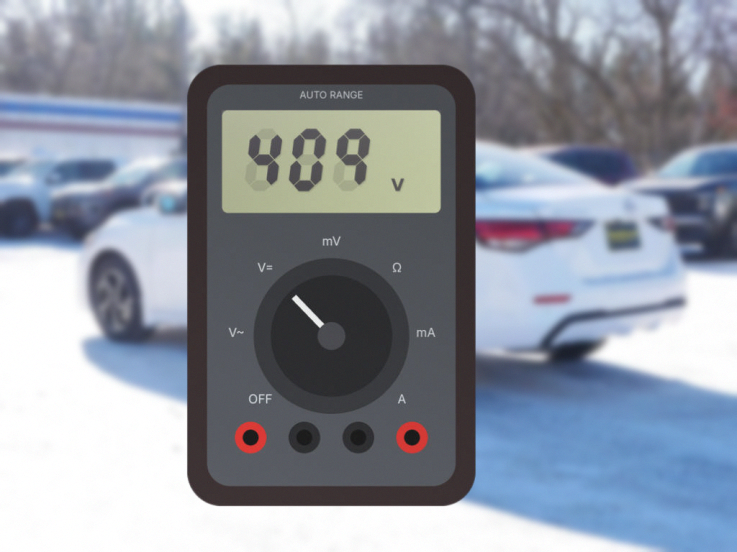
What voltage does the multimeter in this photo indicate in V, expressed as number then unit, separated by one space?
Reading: 409 V
